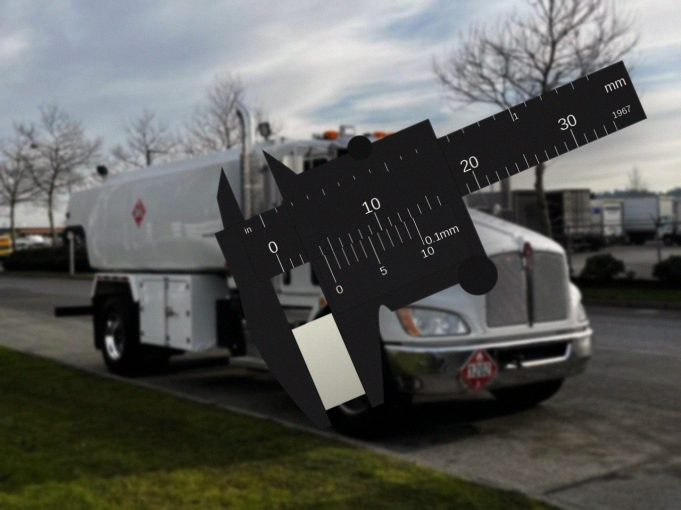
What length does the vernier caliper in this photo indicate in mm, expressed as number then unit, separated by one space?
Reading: 4.1 mm
